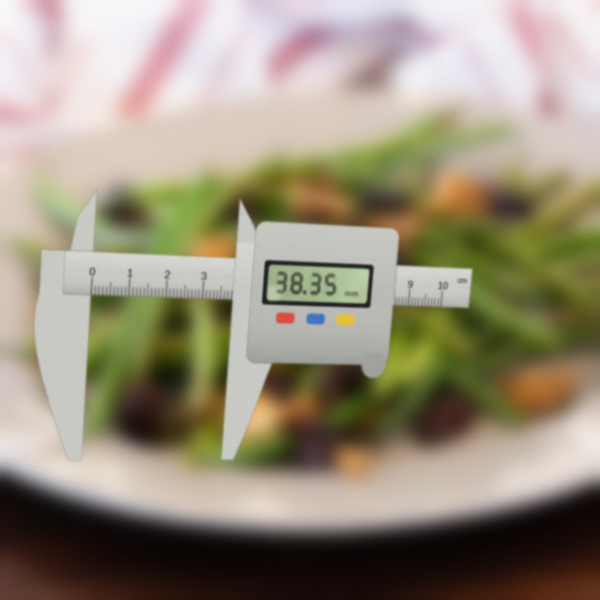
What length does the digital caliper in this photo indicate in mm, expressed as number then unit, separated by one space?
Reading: 38.35 mm
